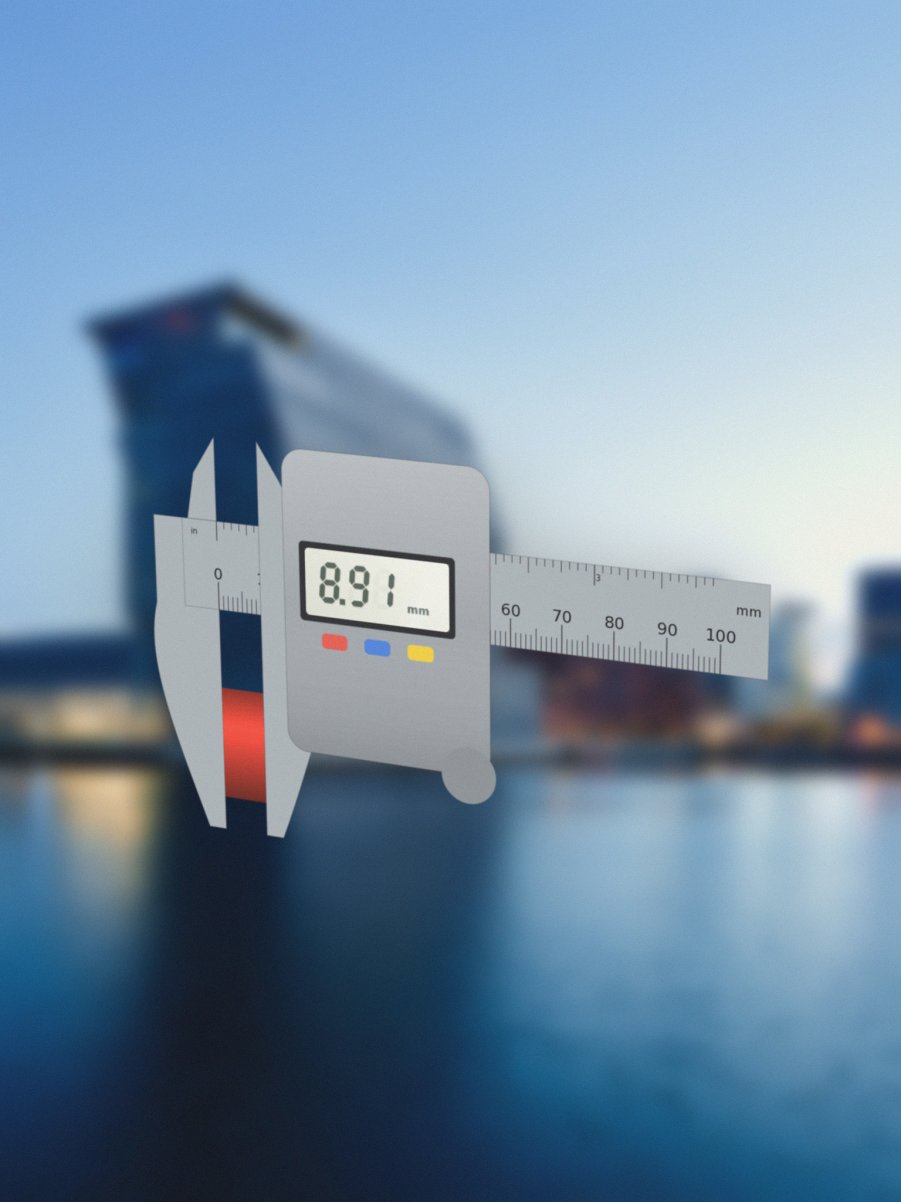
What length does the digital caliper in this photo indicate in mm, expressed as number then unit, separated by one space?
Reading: 8.91 mm
